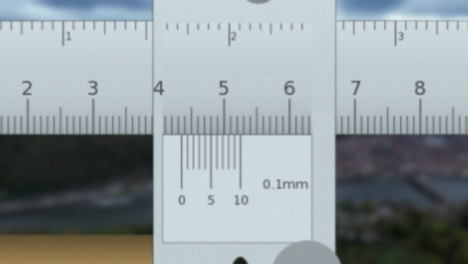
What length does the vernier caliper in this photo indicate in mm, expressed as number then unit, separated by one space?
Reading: 43.5 mm
